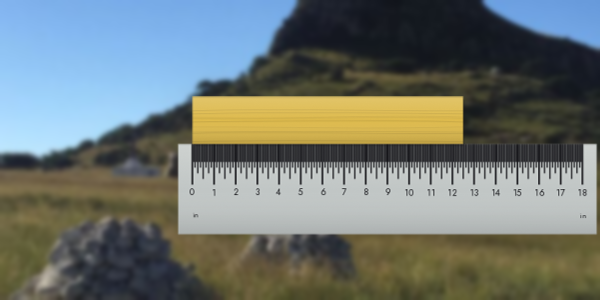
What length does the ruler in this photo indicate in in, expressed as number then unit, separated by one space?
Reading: 12.5 in
